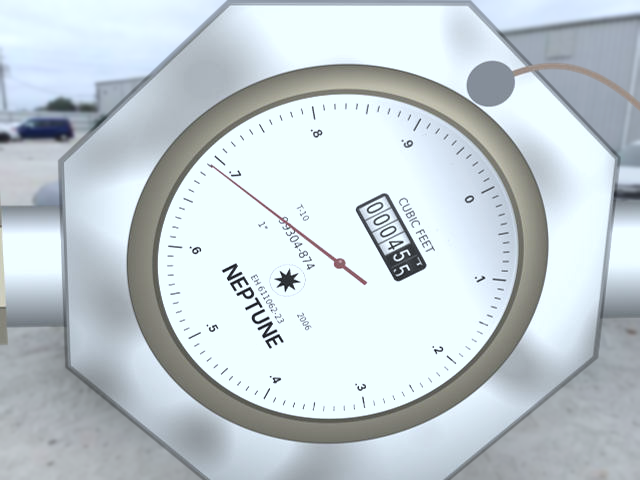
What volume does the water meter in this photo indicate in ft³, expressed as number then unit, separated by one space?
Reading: 454.69 ft³
